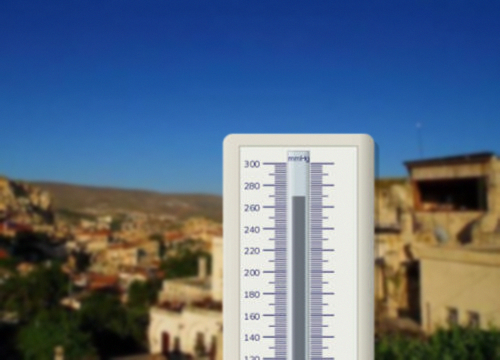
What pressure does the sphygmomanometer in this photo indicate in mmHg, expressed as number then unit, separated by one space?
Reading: 270 mmHg
